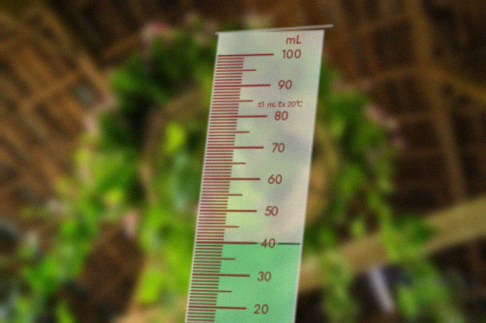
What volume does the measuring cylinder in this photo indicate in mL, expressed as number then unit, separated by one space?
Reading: 40 mL
